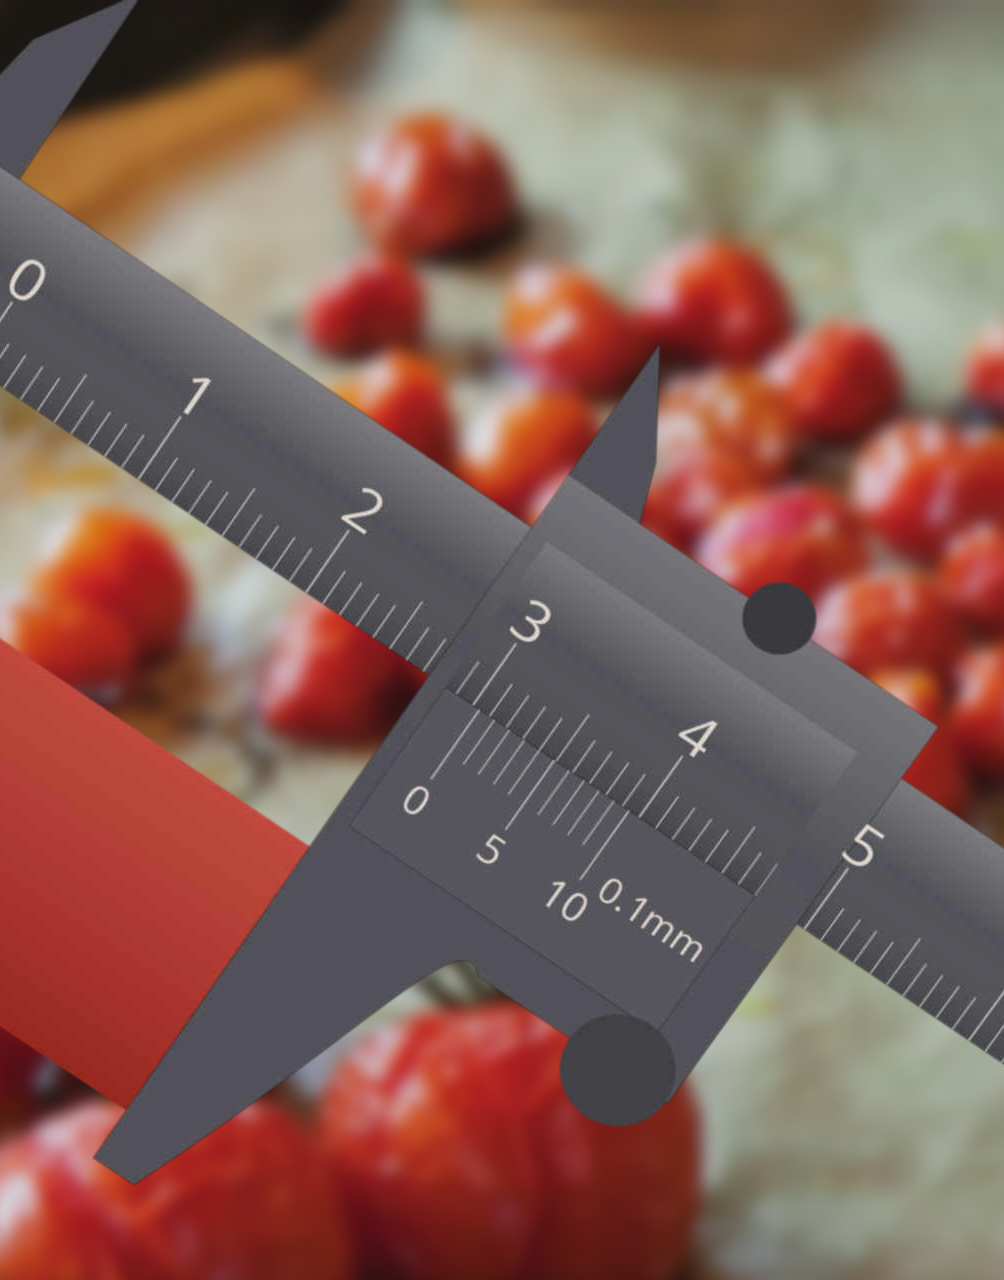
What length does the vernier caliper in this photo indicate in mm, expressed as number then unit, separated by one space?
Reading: 30.4 mm
